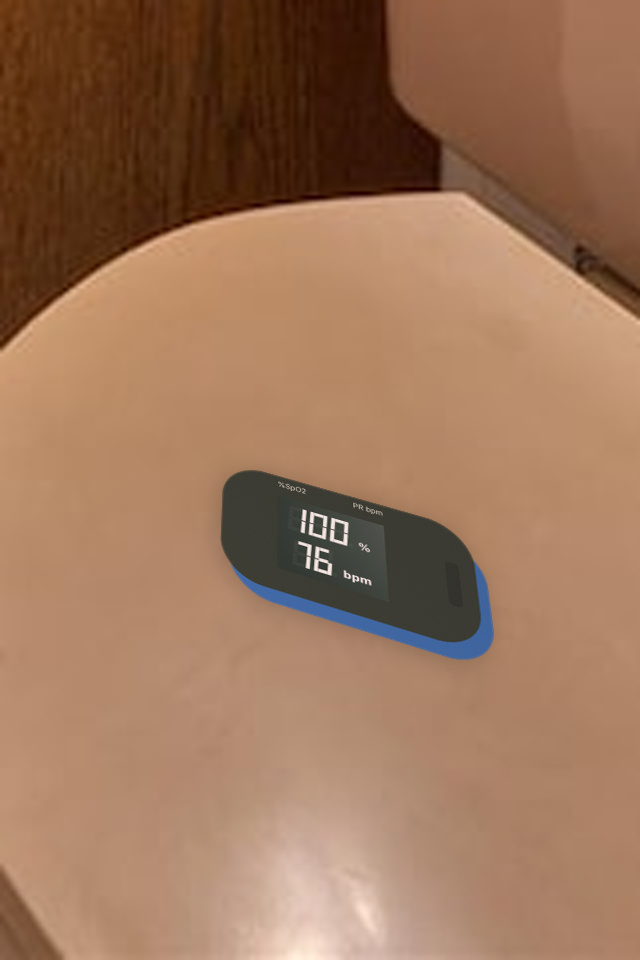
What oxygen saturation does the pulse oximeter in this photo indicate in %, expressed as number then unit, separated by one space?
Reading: 100 %
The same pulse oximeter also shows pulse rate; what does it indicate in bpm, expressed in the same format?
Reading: 76 bpm
